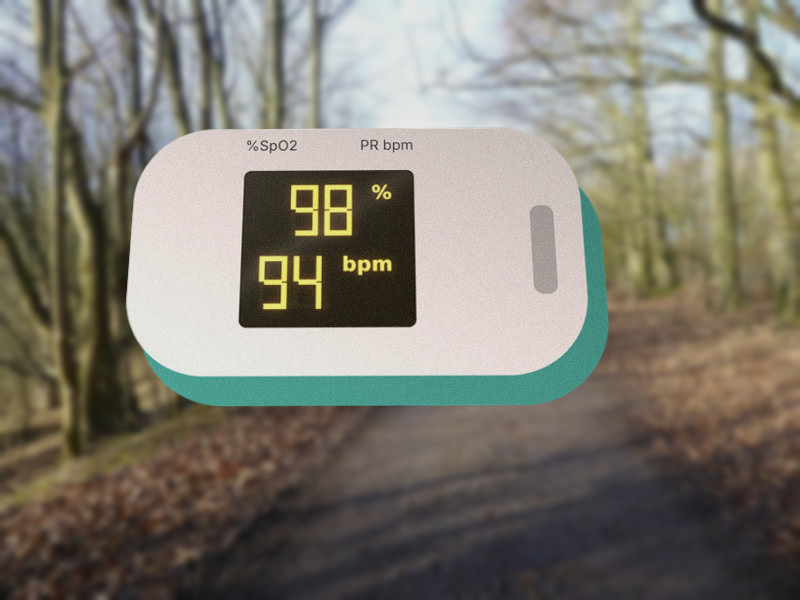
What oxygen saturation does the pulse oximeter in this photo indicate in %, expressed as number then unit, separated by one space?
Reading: 98 %
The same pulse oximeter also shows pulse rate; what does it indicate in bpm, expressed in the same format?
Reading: 94 bpm
